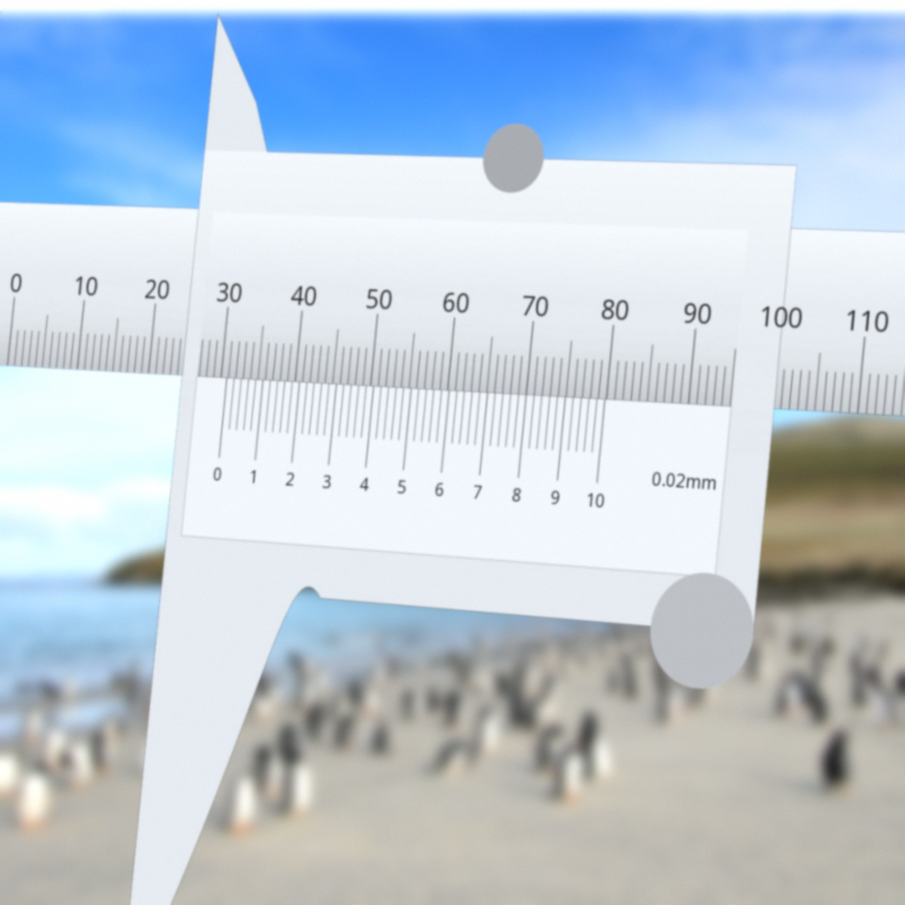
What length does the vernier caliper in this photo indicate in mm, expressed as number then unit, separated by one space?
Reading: 30.8 mm
